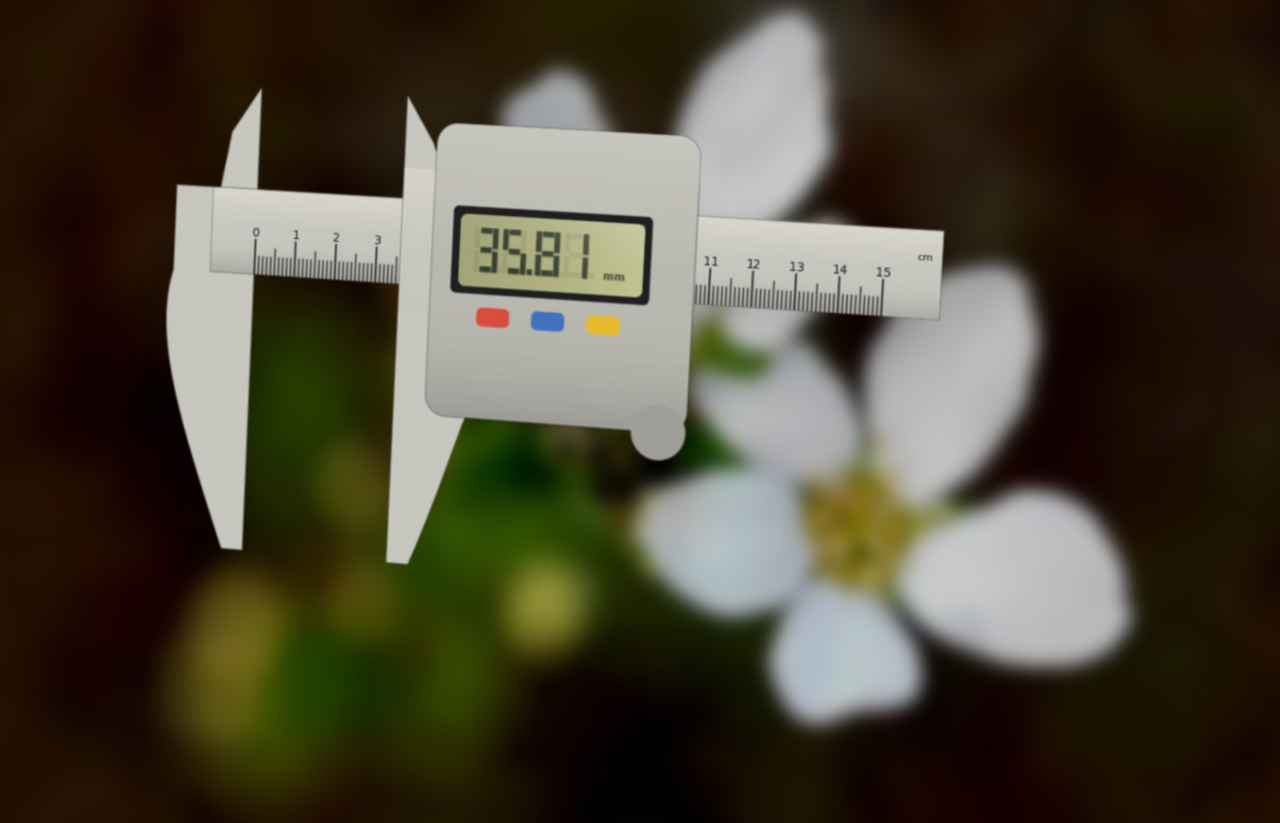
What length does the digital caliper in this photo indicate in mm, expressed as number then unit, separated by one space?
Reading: 35.81 mm
